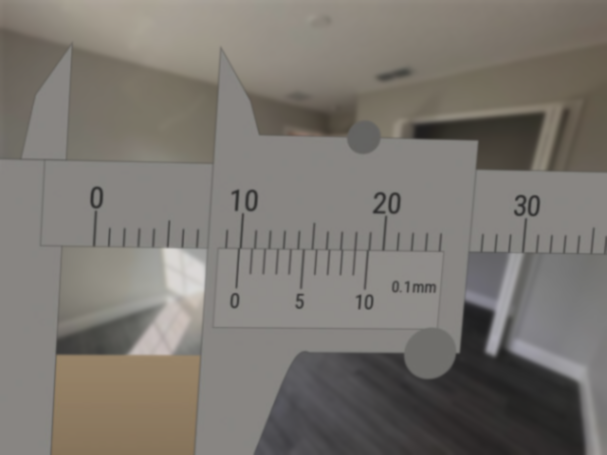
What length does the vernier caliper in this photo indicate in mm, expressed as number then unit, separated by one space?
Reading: 9.9 mm
